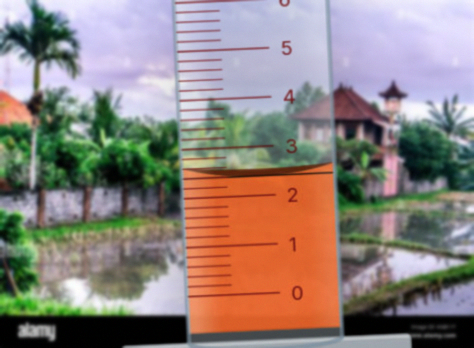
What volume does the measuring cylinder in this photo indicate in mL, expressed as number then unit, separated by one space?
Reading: 2.4 mL
